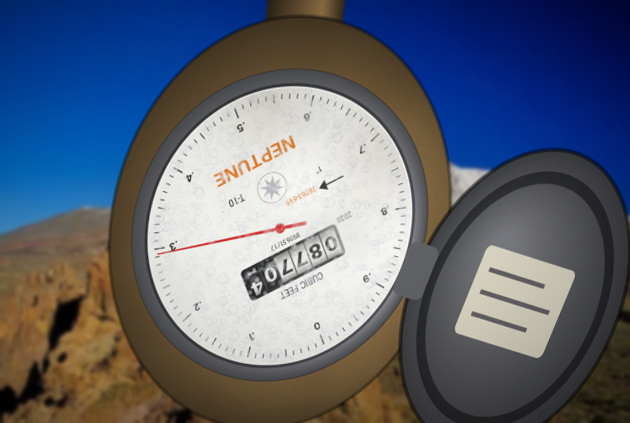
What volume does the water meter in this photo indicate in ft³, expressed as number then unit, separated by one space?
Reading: 87704.29 ft³
